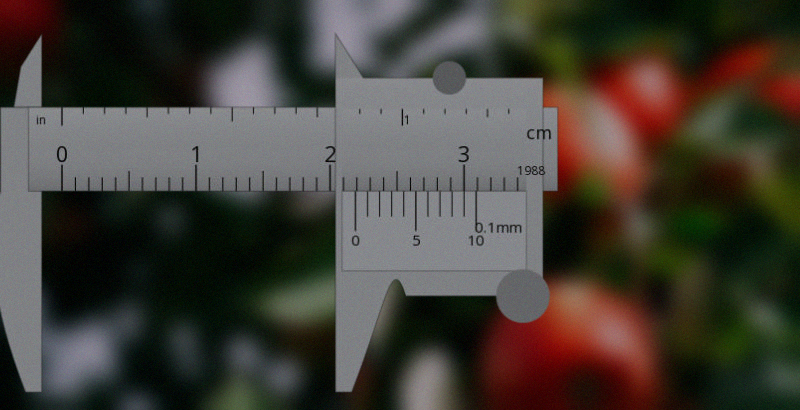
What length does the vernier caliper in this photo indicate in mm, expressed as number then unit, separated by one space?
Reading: 21.9 mm
